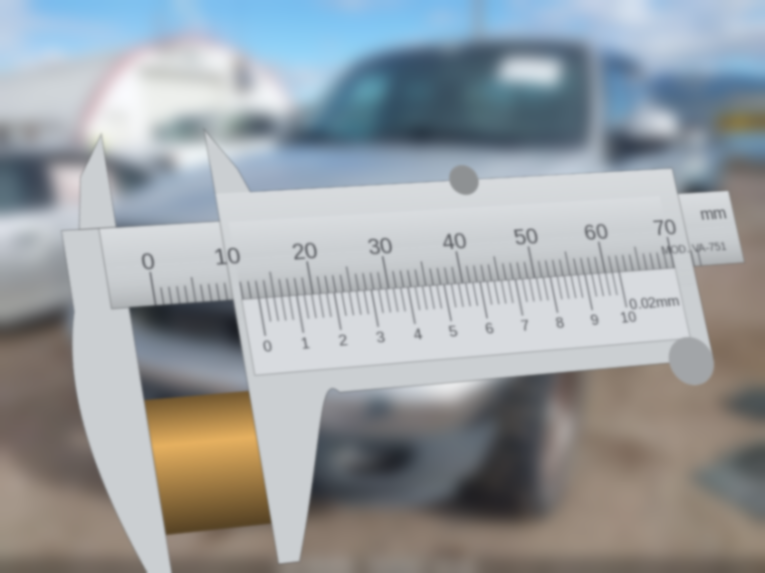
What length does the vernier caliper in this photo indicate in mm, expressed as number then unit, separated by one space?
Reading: 13.0 mm
